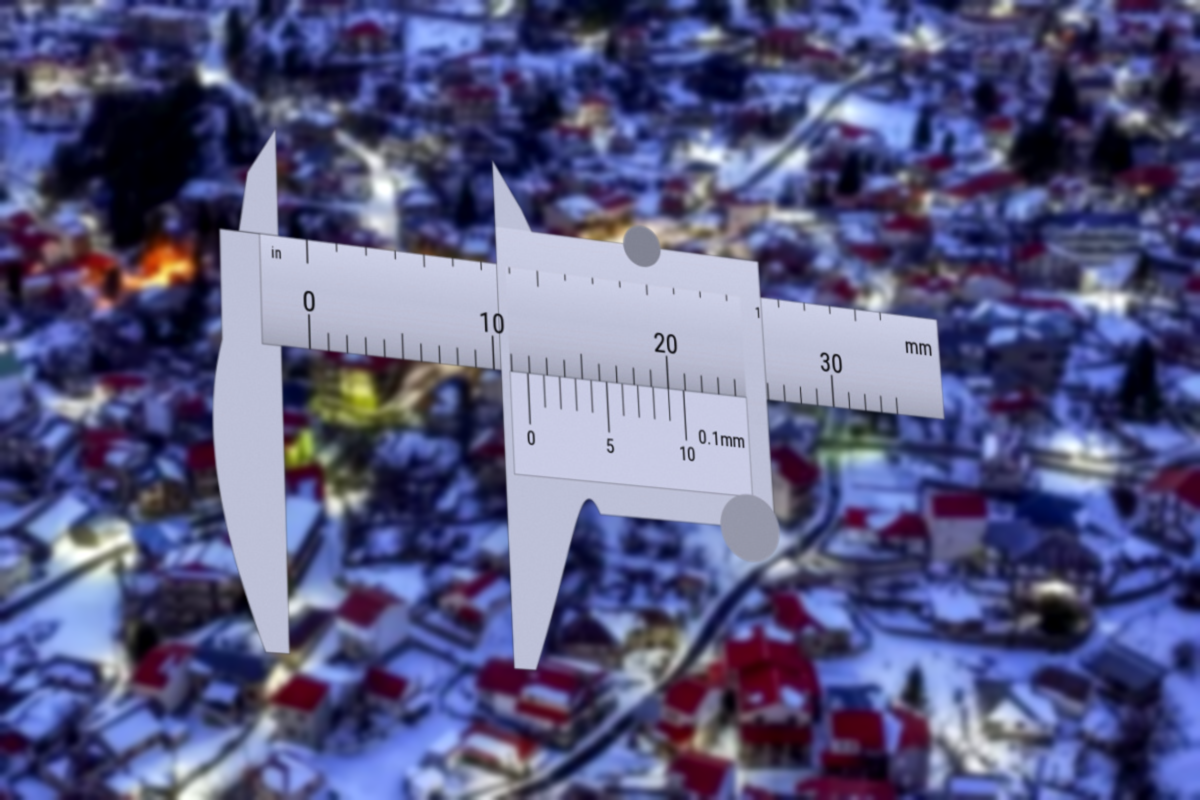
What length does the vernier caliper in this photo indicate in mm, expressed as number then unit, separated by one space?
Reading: 11.9 mm
